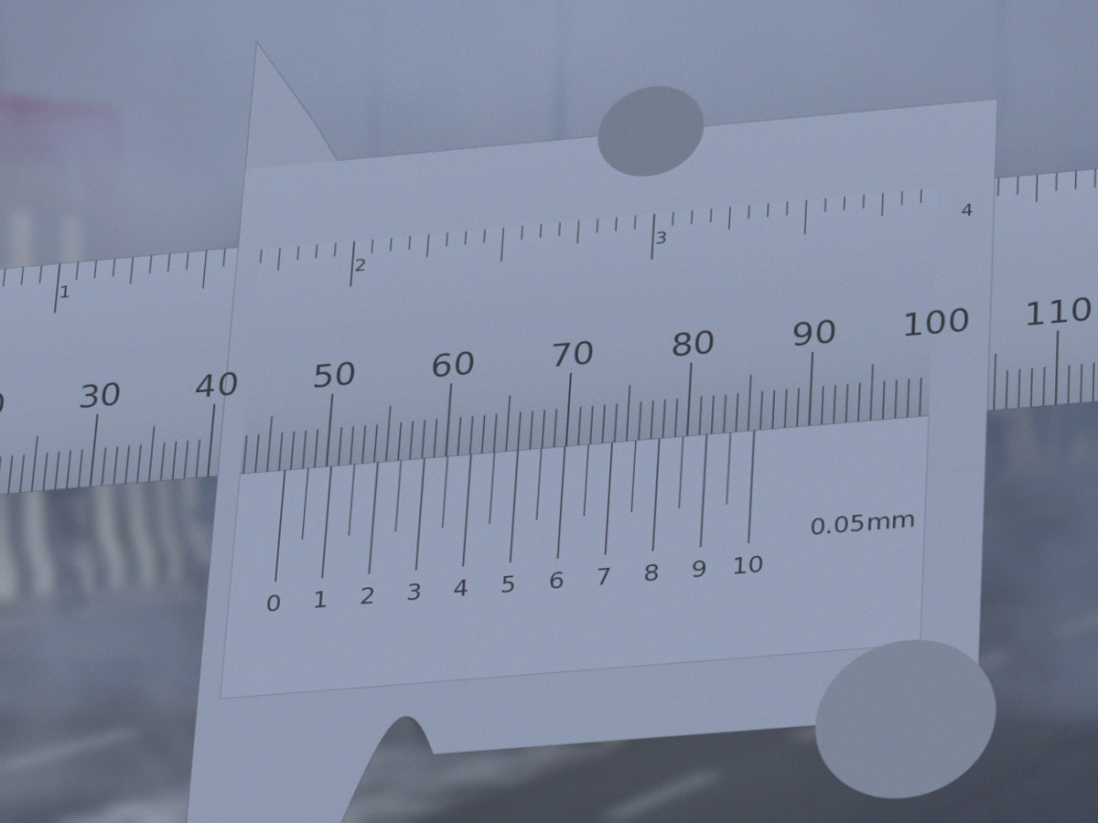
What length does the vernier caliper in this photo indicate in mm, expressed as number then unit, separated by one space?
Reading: 46.5 mm
